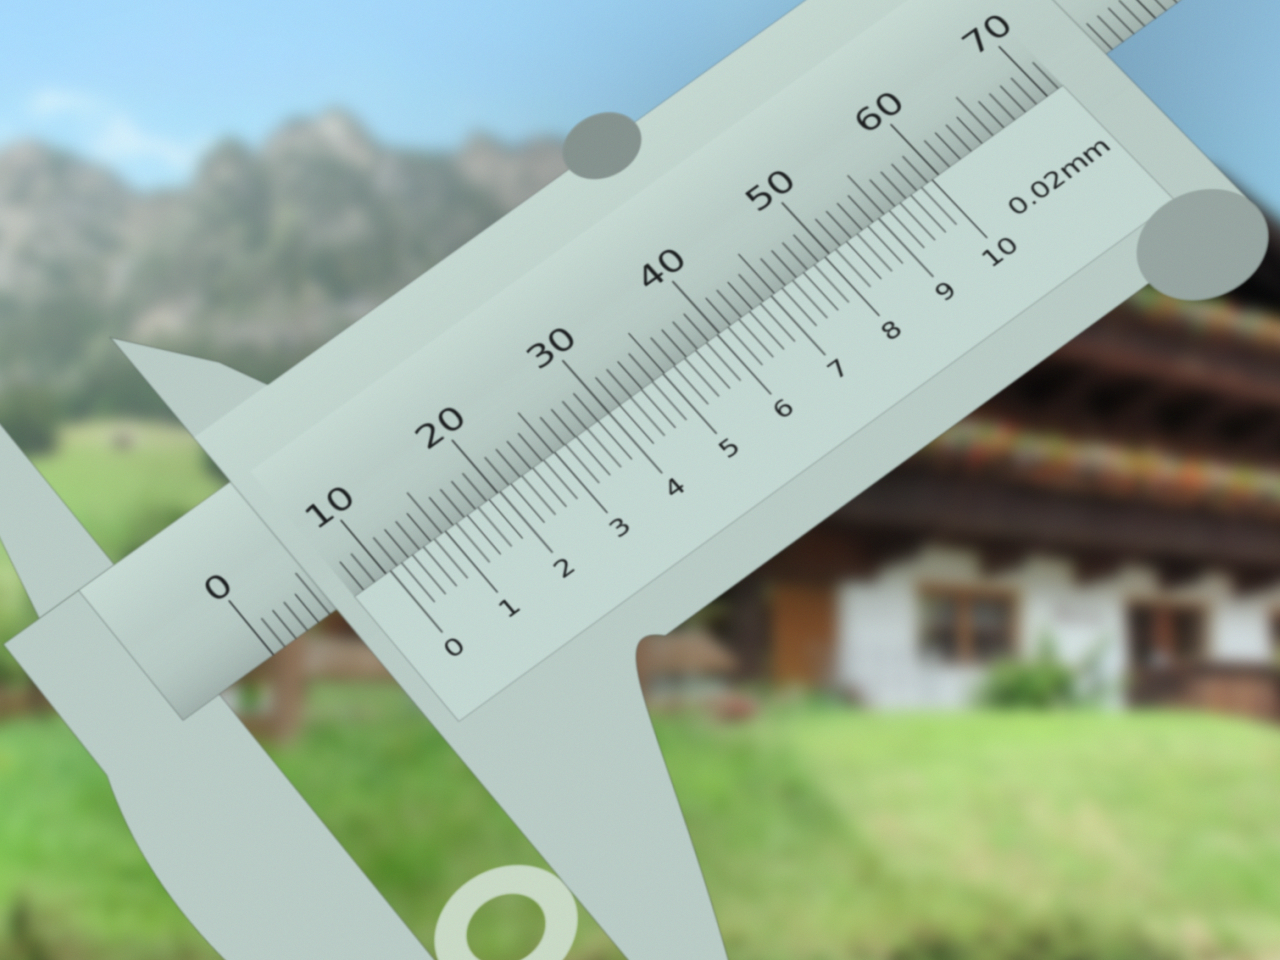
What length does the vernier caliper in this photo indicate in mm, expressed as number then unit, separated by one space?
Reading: 10.4 mm
